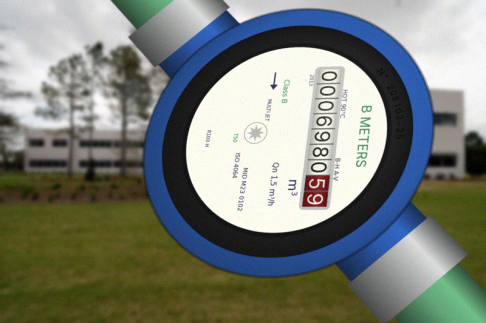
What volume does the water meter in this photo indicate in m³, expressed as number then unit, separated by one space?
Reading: 6980.59 m³
